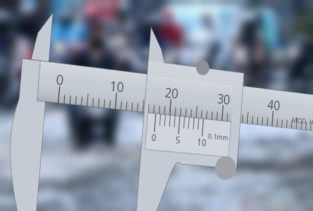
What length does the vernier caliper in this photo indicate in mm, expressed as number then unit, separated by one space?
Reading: 17.4 mm
